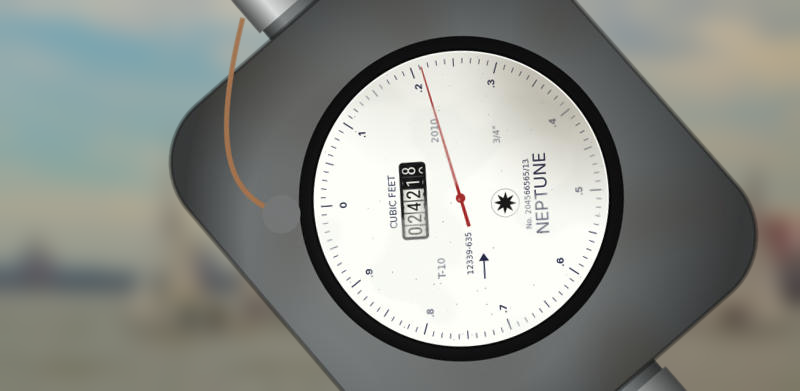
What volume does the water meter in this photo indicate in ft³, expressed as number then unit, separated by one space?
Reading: 24218.21 ft³
